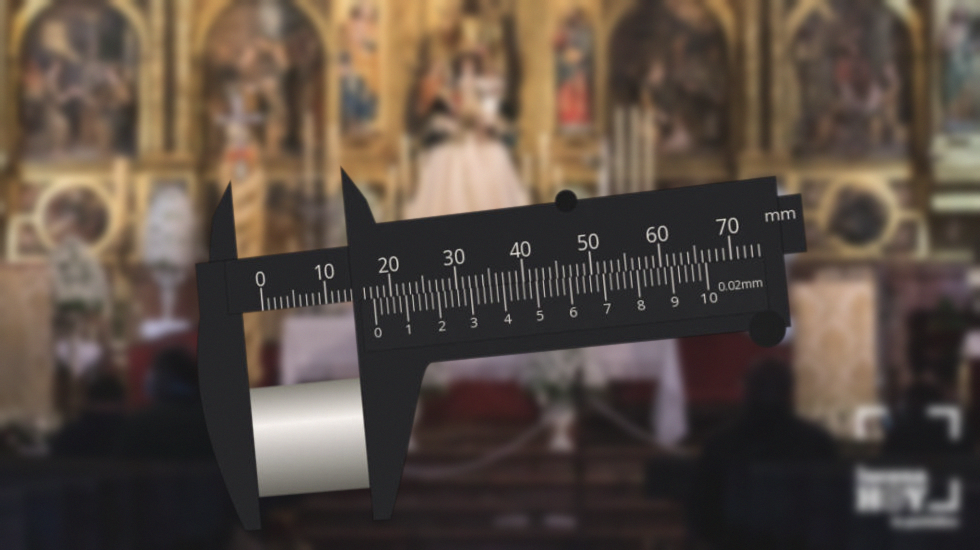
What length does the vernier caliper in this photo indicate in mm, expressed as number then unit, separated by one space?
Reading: 17.4 mm
